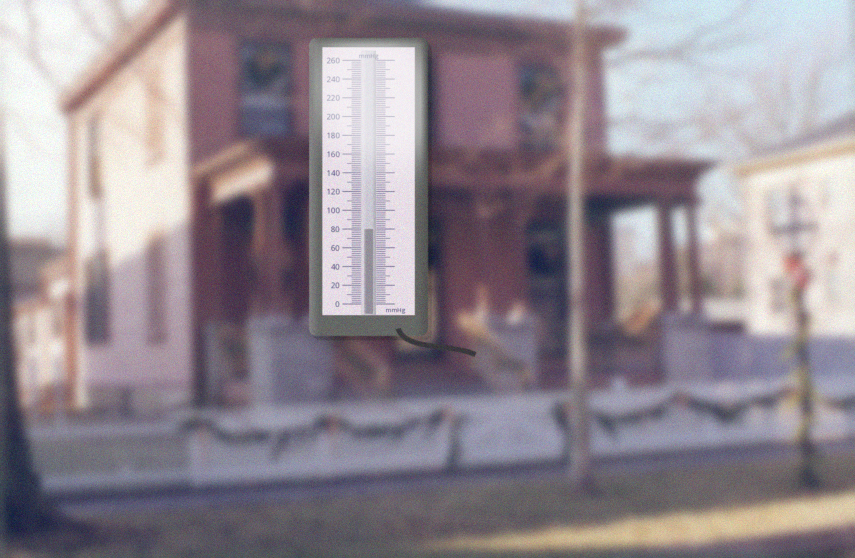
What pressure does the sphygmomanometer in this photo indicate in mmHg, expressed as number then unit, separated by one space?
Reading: 80 mmHg
